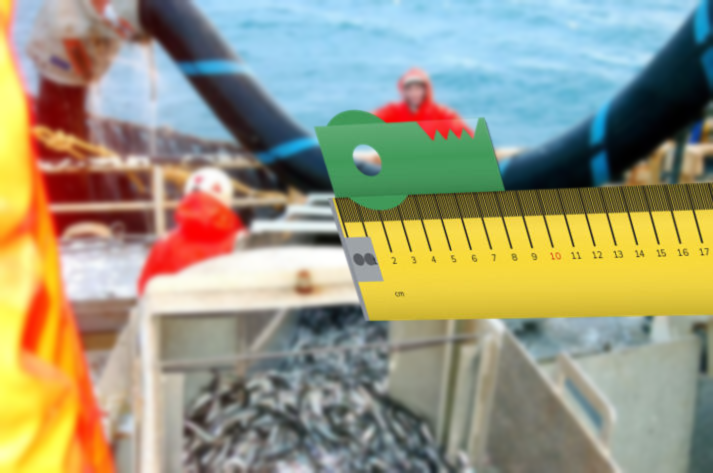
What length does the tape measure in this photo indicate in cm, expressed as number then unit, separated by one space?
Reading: 8.5 cm
